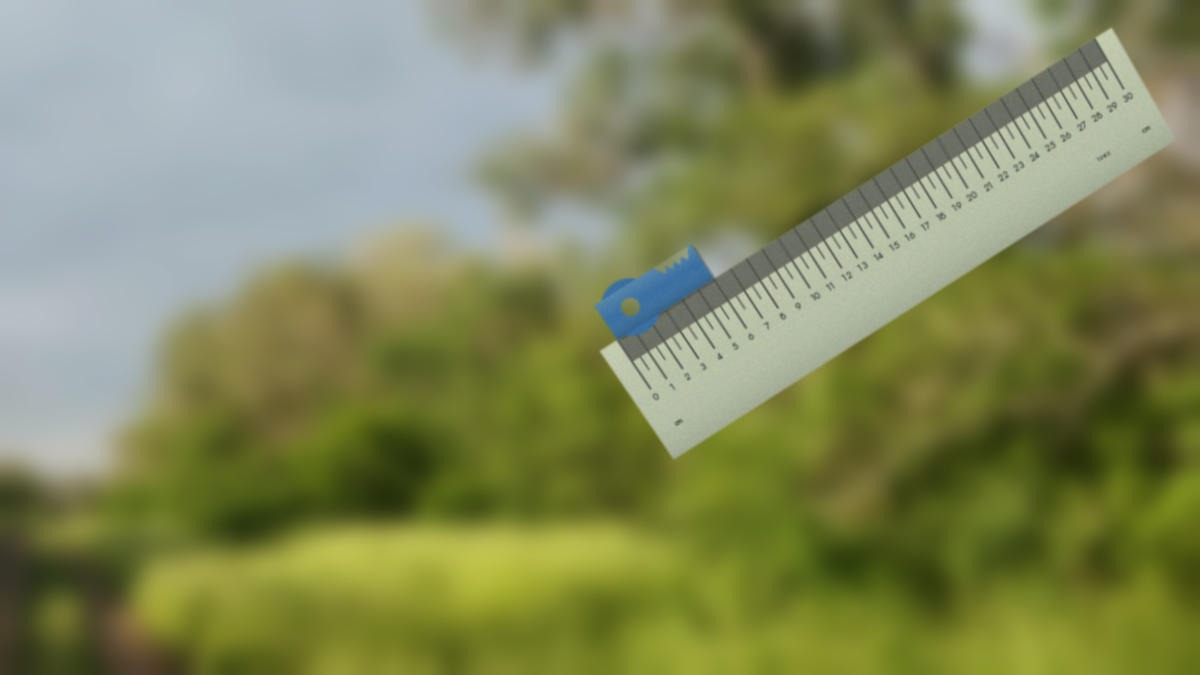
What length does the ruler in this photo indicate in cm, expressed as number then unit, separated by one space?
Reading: 6 cm
